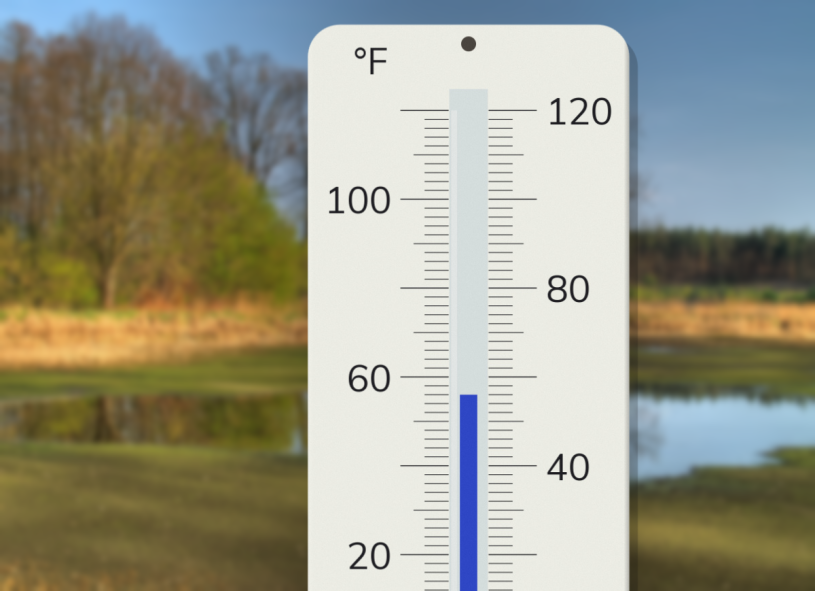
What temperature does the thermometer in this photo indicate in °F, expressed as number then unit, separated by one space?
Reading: 56 °F
